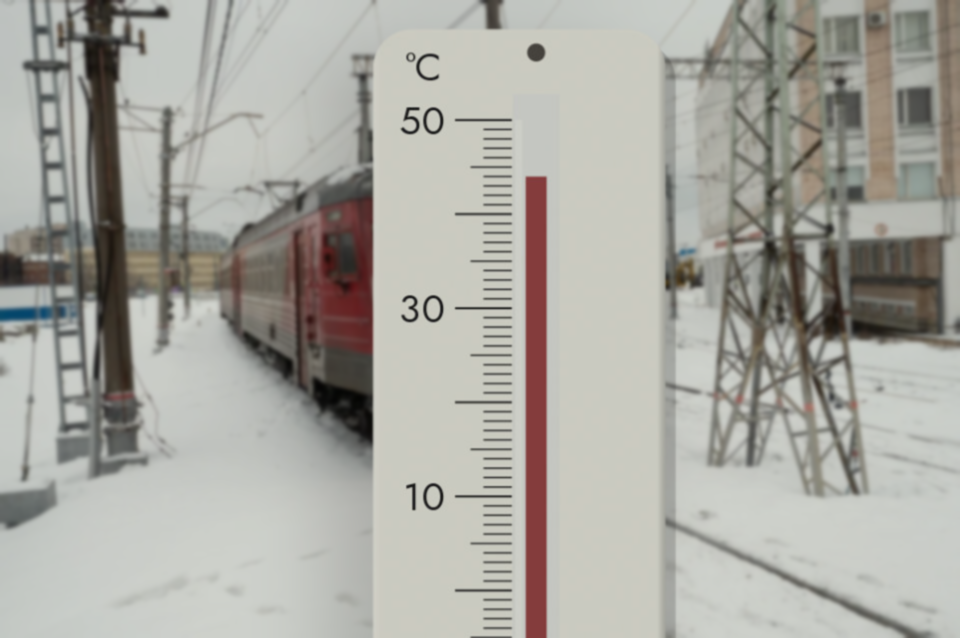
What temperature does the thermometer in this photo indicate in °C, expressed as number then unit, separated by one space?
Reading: 44 °C
